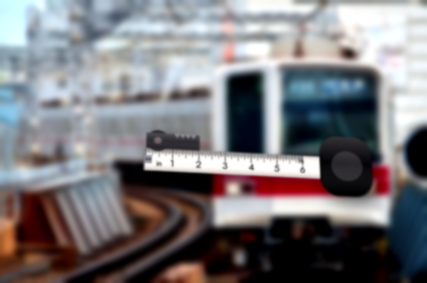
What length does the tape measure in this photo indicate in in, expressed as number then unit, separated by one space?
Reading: 2 in
